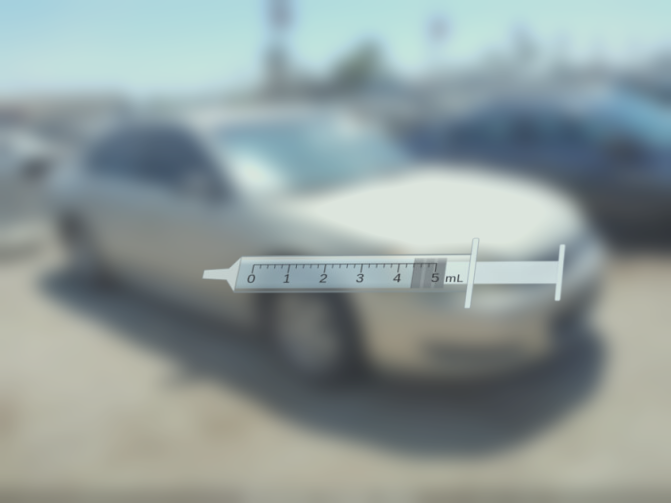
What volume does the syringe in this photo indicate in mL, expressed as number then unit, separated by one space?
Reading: 4.4 mL
